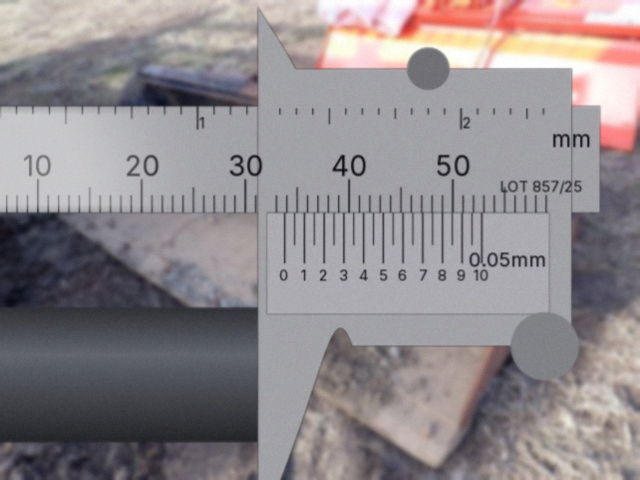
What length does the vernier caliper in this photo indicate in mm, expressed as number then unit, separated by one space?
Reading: 33.8 mm
